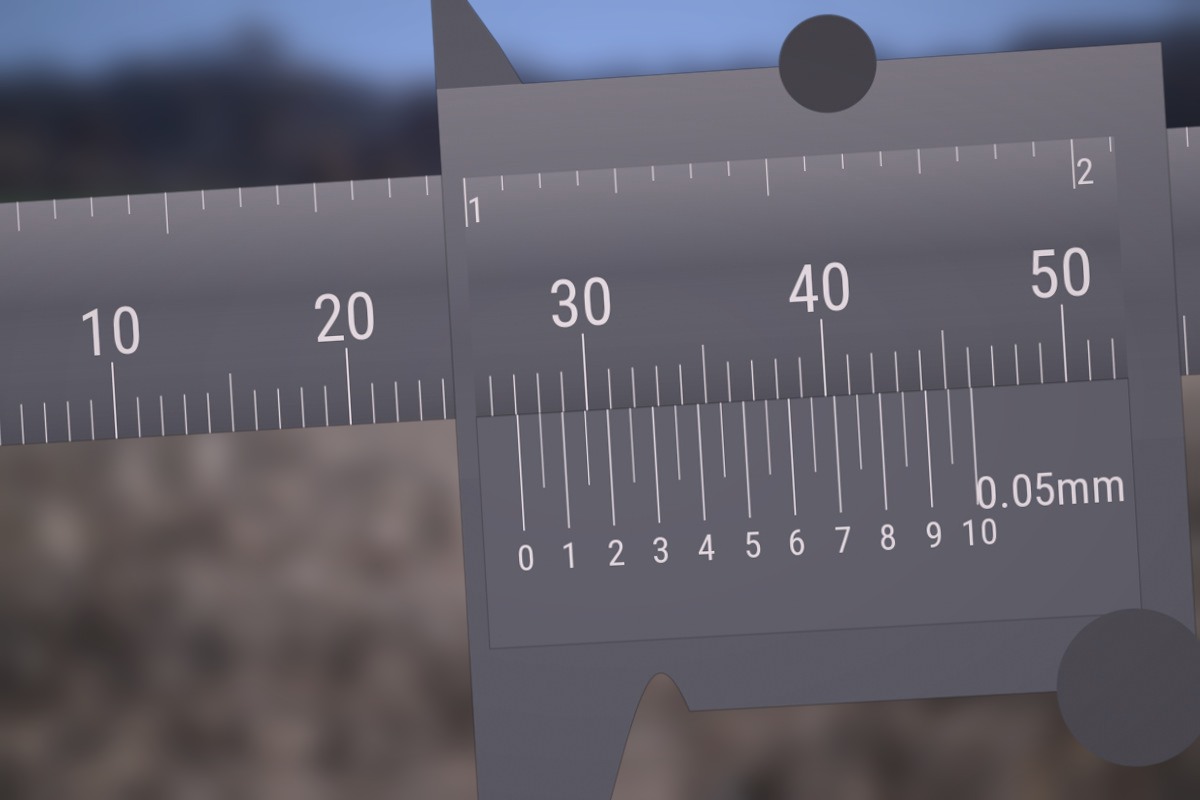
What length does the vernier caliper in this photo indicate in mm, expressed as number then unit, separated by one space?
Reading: 27.05 mm
